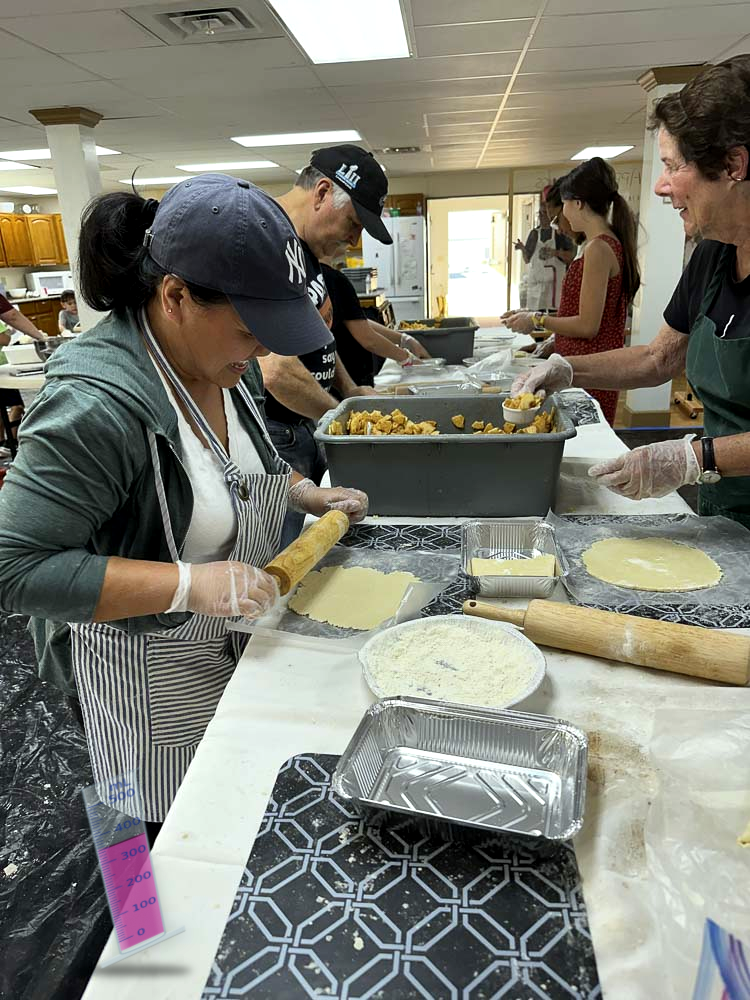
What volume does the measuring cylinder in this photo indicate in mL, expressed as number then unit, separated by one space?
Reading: 350 mL
